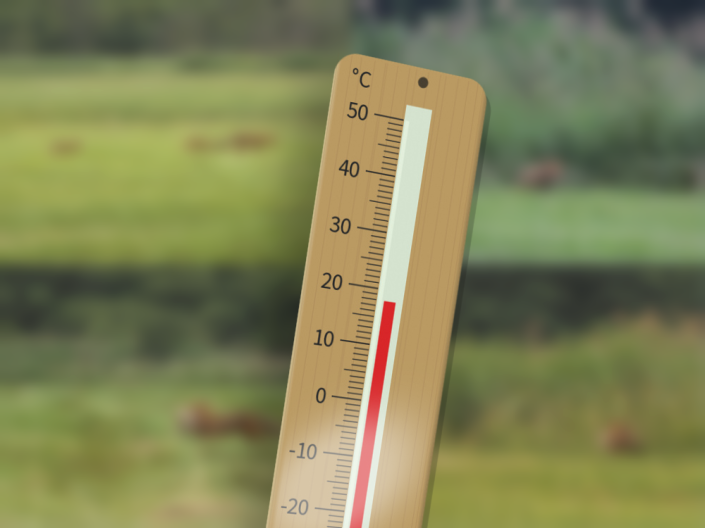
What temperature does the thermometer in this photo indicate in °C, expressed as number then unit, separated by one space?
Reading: 18 °C
